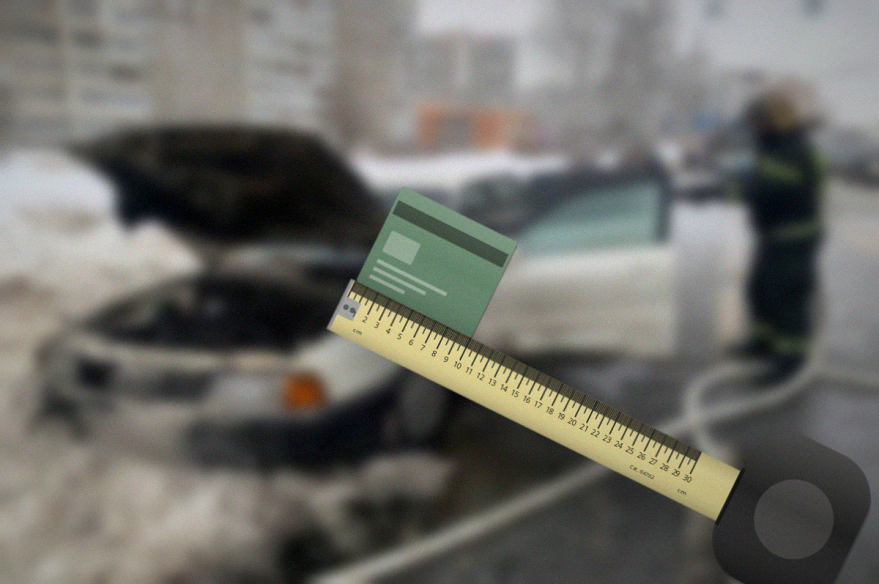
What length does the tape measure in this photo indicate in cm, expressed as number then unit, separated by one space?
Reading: 10 cm
